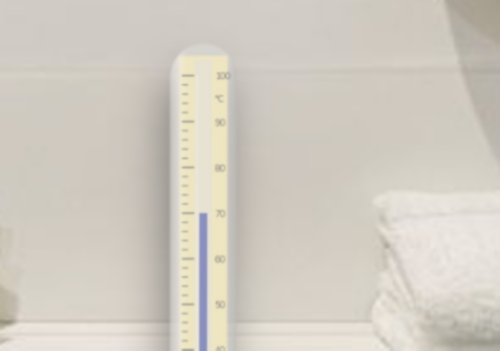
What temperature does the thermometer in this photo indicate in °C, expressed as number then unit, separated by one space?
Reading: 70 °C
